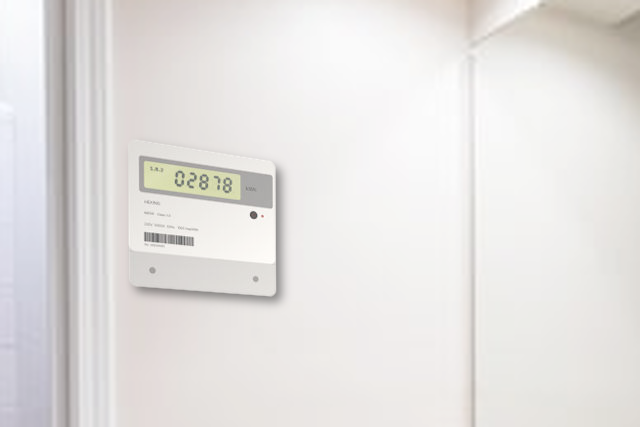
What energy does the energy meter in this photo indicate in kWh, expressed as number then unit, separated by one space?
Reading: 2878 kWh
